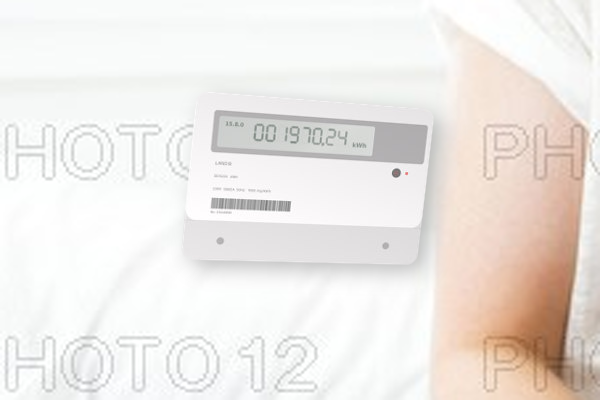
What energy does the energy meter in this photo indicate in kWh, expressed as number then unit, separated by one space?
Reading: 1970.24 kWh
